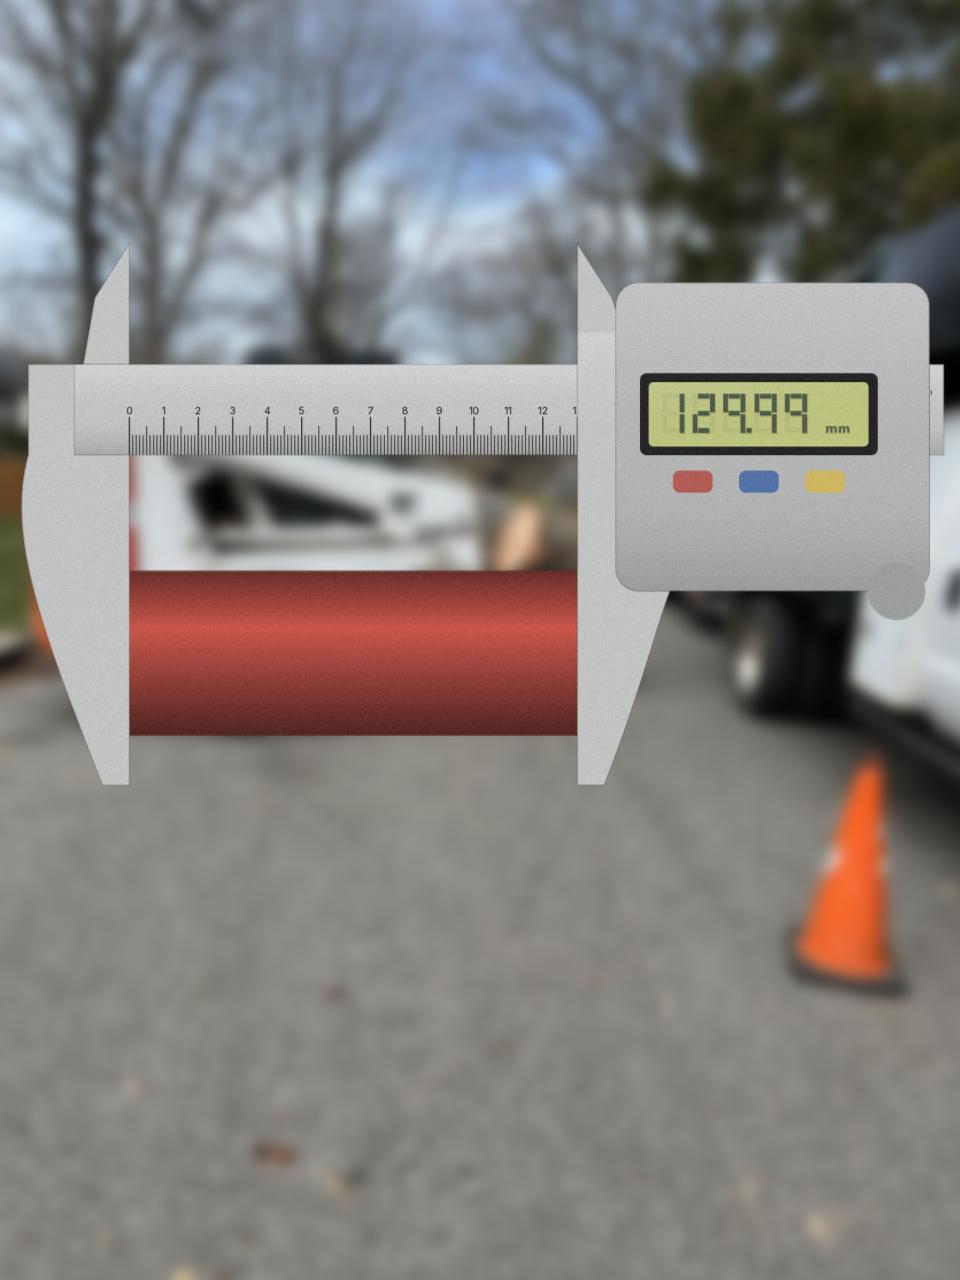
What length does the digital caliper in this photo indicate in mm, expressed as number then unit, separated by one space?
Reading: 129.99 mm
